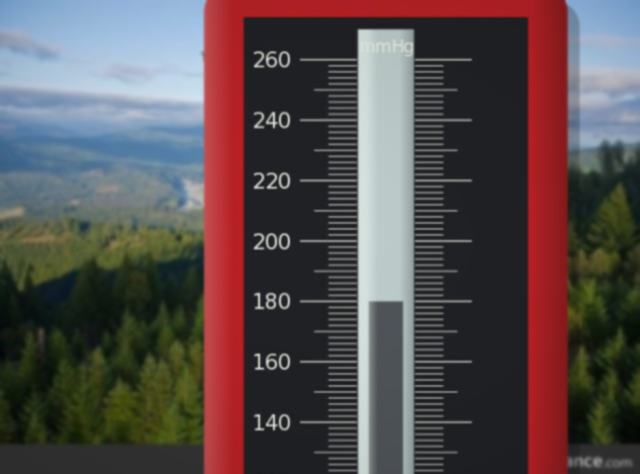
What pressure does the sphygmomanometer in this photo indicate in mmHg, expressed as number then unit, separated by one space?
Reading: 180 mmHg
